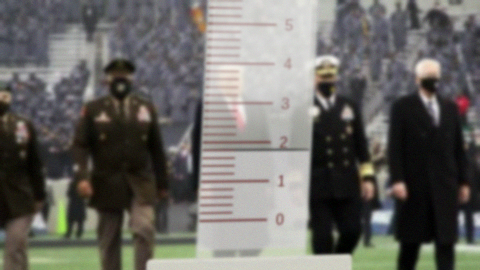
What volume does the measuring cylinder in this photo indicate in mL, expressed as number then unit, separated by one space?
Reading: 1.8 mL
